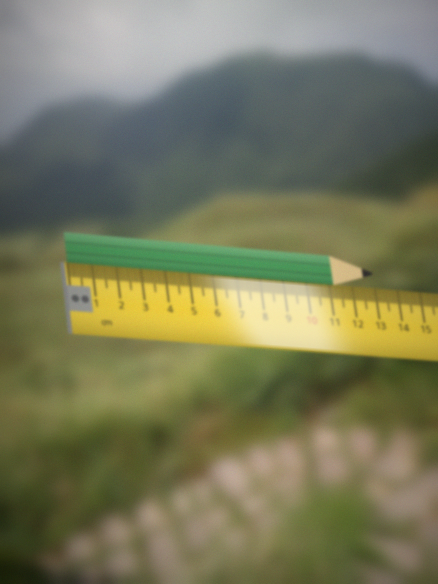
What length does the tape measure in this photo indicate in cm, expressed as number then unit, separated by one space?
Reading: 13 cm
